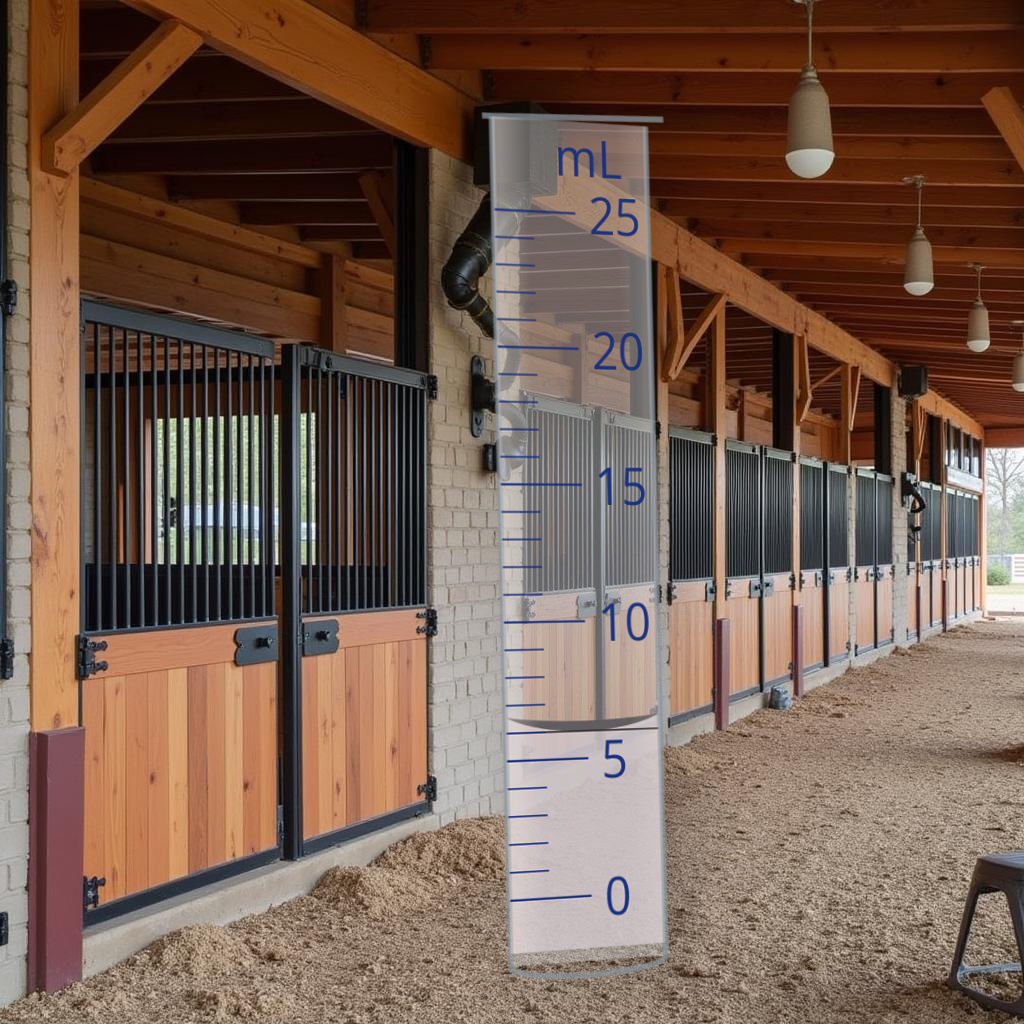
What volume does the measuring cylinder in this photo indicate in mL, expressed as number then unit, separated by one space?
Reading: 6 mL
